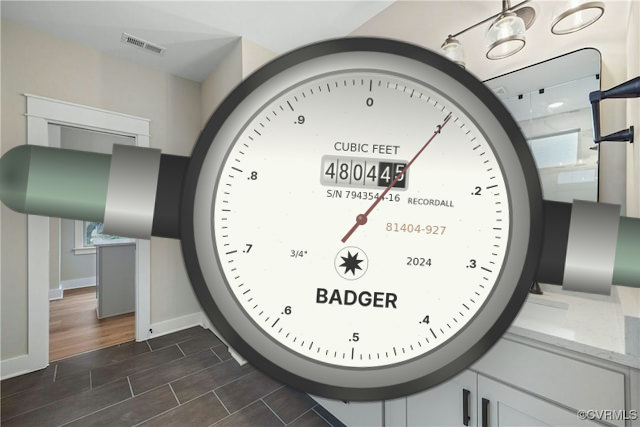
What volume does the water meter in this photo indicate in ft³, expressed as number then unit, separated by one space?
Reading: 480445.10 ft³
